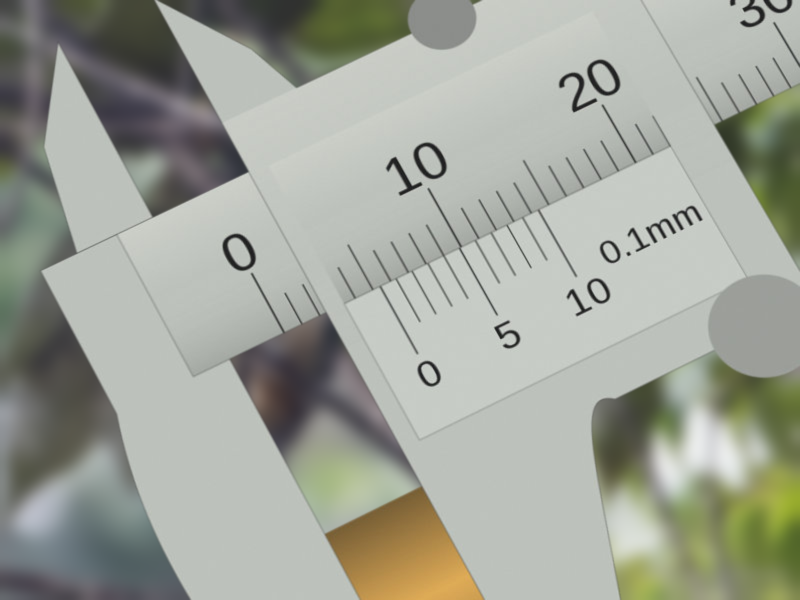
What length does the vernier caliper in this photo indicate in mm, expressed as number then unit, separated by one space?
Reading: 5.4 mm
